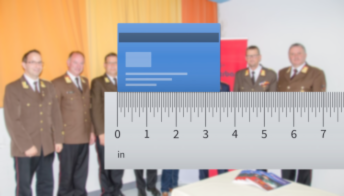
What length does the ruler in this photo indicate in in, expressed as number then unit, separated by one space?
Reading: 3.5 in
